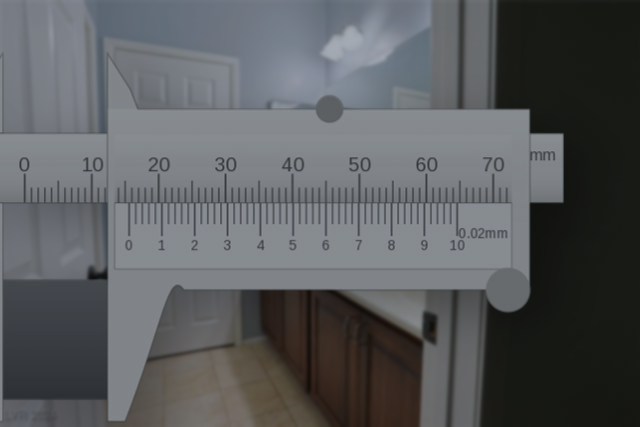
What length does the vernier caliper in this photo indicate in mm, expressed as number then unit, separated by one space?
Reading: 15.6 mm
